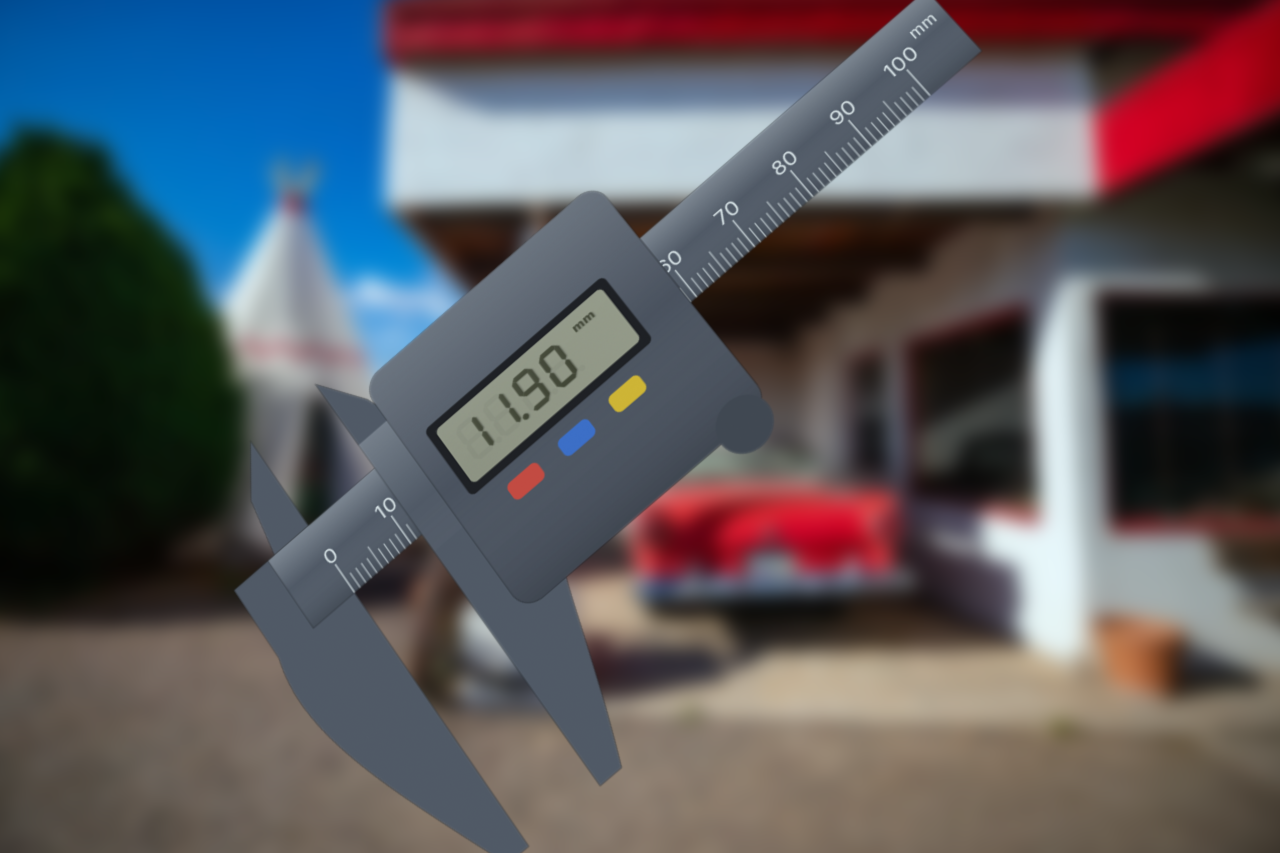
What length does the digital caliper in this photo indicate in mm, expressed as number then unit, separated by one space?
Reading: 11.90 mm
